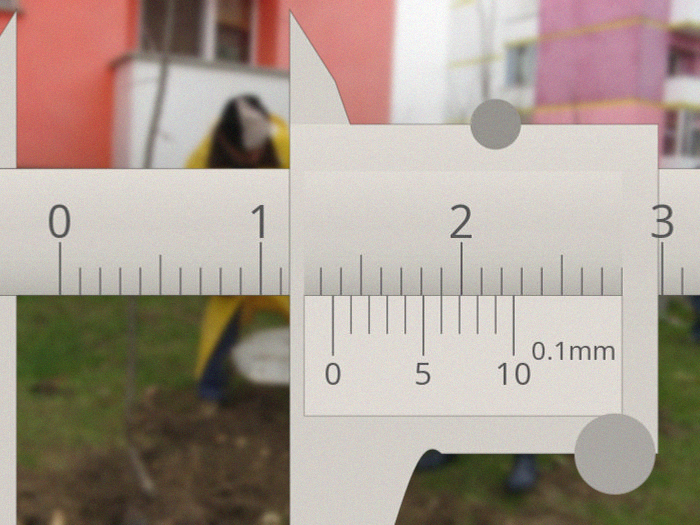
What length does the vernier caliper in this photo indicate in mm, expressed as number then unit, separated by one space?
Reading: 13.6 mm
